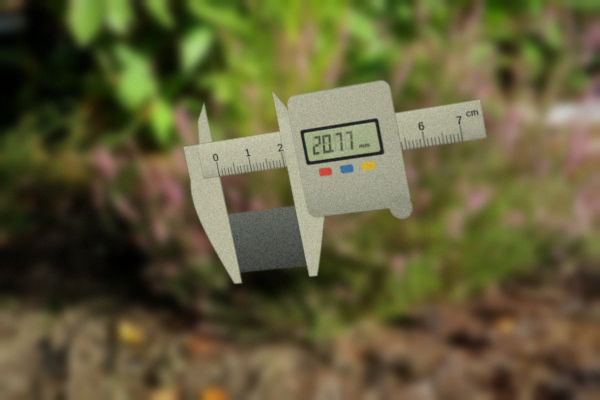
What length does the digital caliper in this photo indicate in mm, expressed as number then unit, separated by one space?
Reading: 20.77 mm
